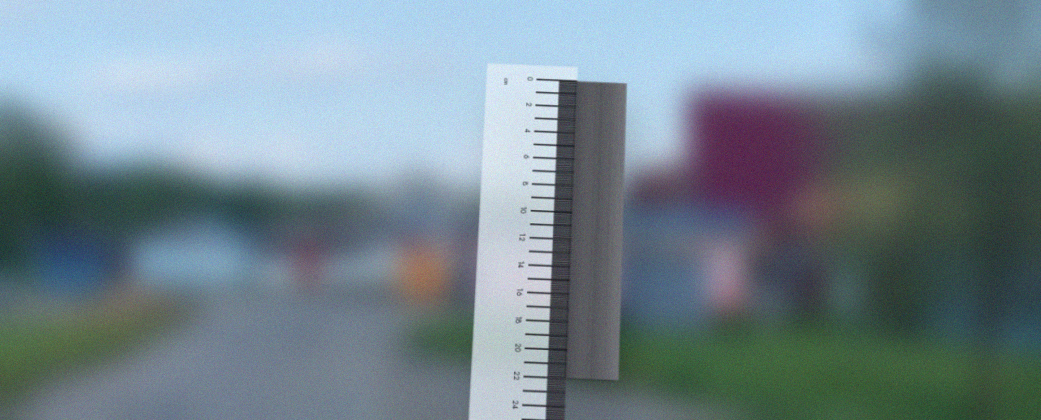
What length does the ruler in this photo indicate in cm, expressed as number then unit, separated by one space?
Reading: 22 cm
